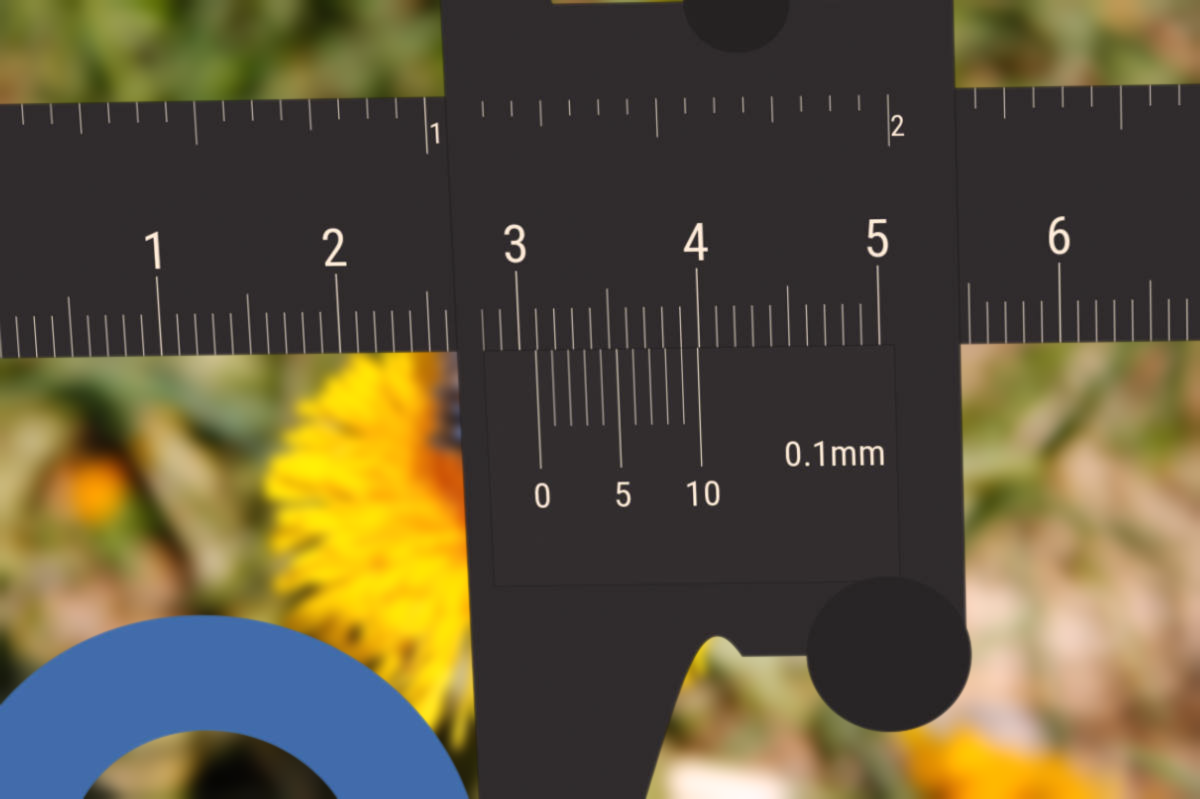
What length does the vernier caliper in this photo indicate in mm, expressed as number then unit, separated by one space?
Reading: 30.9 mm
